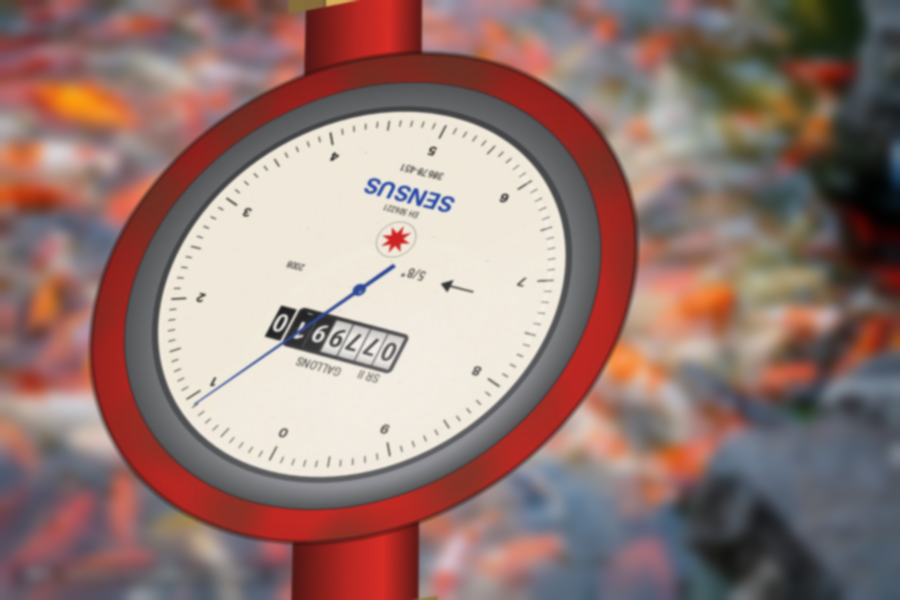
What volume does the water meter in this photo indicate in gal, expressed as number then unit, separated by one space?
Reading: 779910.9 gal
